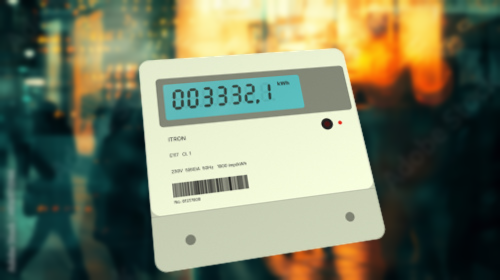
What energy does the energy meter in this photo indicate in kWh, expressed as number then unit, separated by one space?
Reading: 3332.1 kWh
